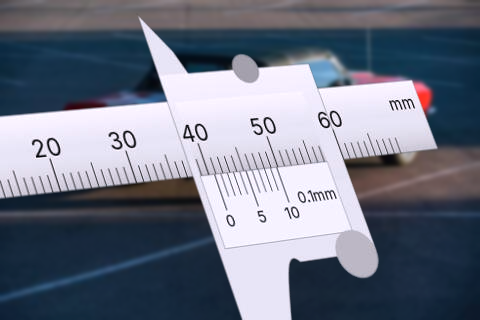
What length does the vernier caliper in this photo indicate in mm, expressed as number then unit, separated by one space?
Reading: 40.8 mm
